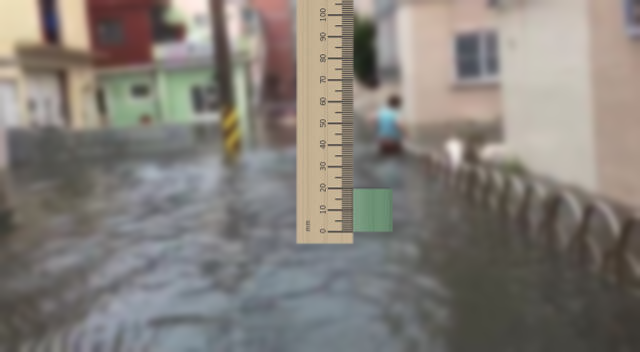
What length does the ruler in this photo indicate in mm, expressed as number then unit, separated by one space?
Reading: 20 mm
